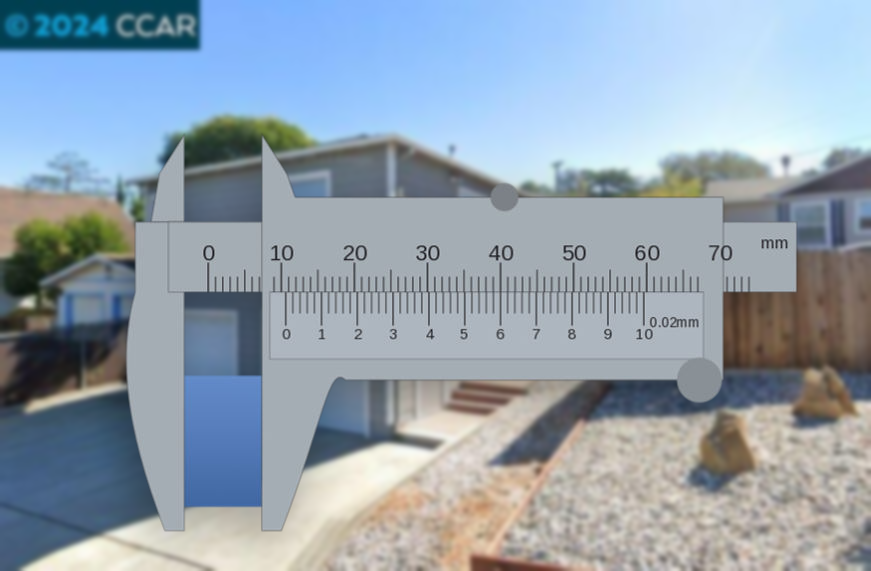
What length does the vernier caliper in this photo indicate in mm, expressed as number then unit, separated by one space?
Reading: 10.6 mm
